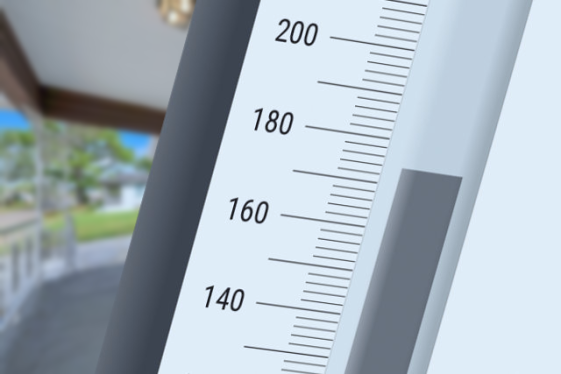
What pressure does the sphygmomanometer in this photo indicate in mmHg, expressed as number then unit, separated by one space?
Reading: 174 mmHg
